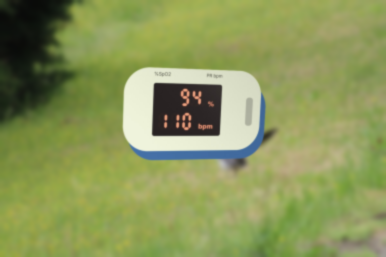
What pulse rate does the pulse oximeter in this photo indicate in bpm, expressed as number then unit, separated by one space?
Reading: 110 bpm
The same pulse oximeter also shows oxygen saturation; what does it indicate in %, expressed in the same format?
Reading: 94 %
